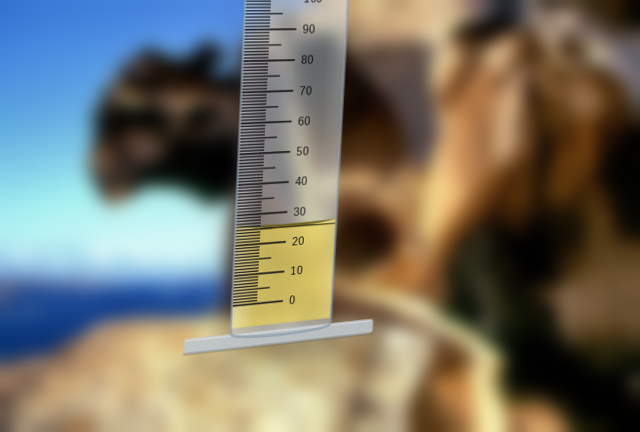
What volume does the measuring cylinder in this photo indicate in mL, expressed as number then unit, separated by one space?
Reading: 25 mL
